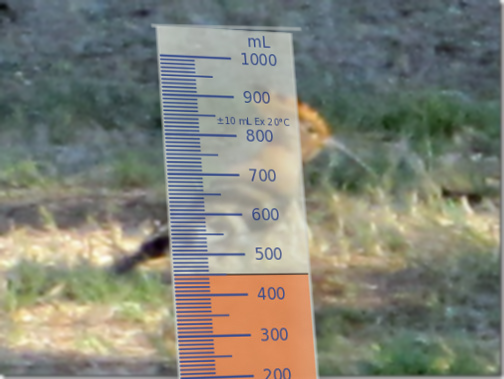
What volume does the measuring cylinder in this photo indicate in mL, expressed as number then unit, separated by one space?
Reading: 450 mL
